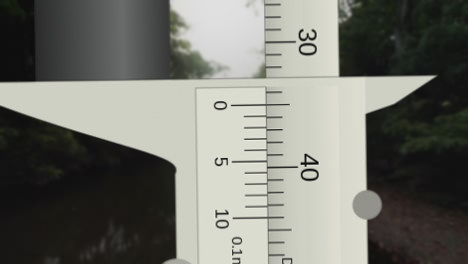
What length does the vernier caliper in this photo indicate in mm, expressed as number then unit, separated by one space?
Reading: 35.0 mm
